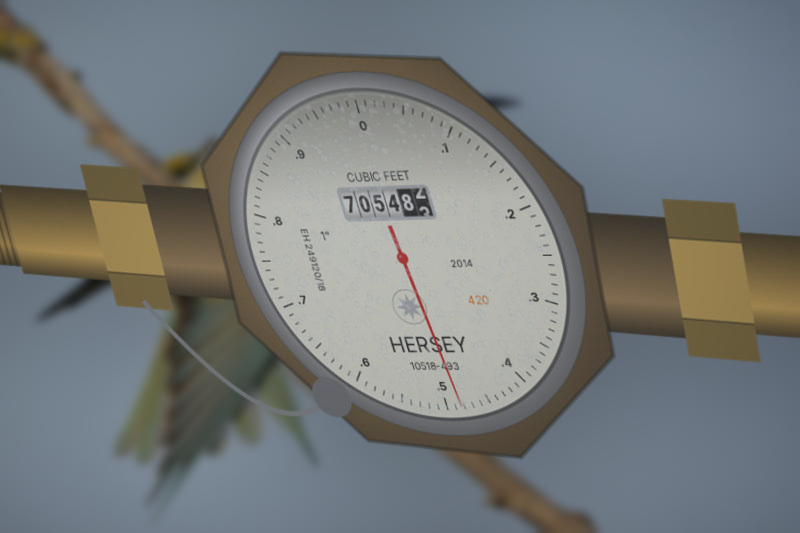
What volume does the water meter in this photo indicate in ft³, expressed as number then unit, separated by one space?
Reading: 705482.48 ft³
